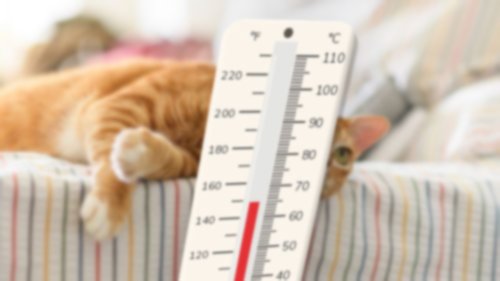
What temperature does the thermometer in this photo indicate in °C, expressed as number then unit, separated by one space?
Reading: 65 °C
